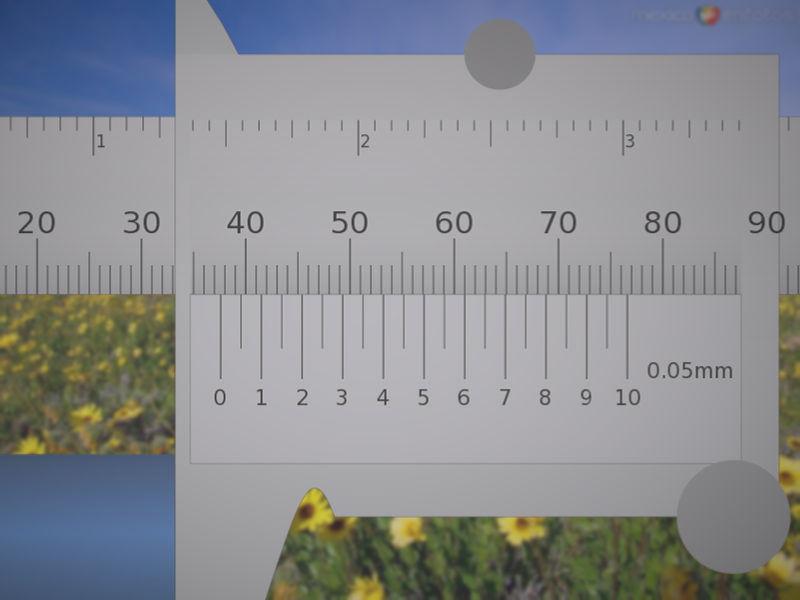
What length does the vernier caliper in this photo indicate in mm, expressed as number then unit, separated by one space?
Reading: 37.6 mm
